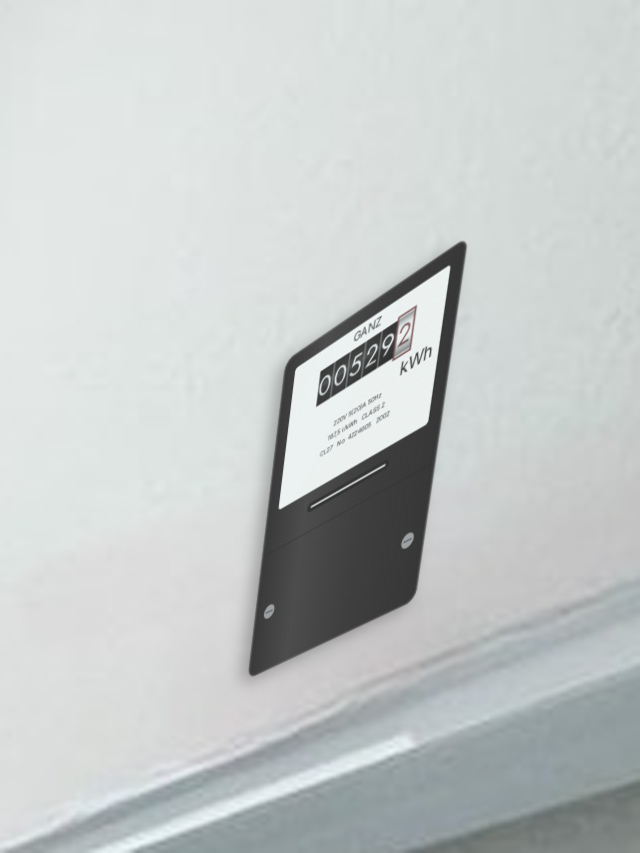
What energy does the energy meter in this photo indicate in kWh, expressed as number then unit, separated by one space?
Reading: 529.2 kWh
